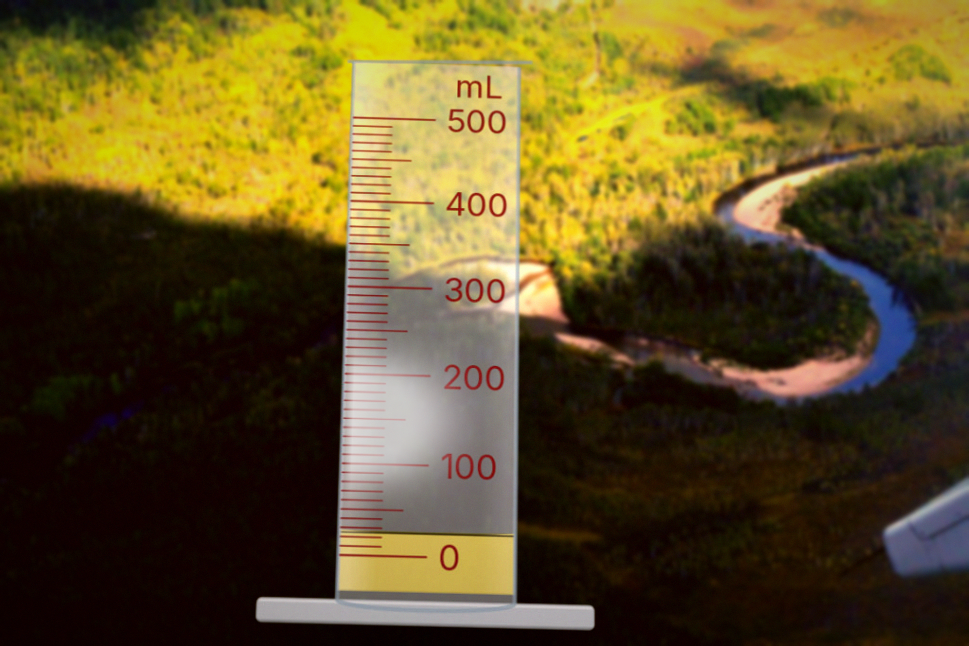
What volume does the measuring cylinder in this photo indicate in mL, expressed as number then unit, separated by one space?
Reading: 25 mL
